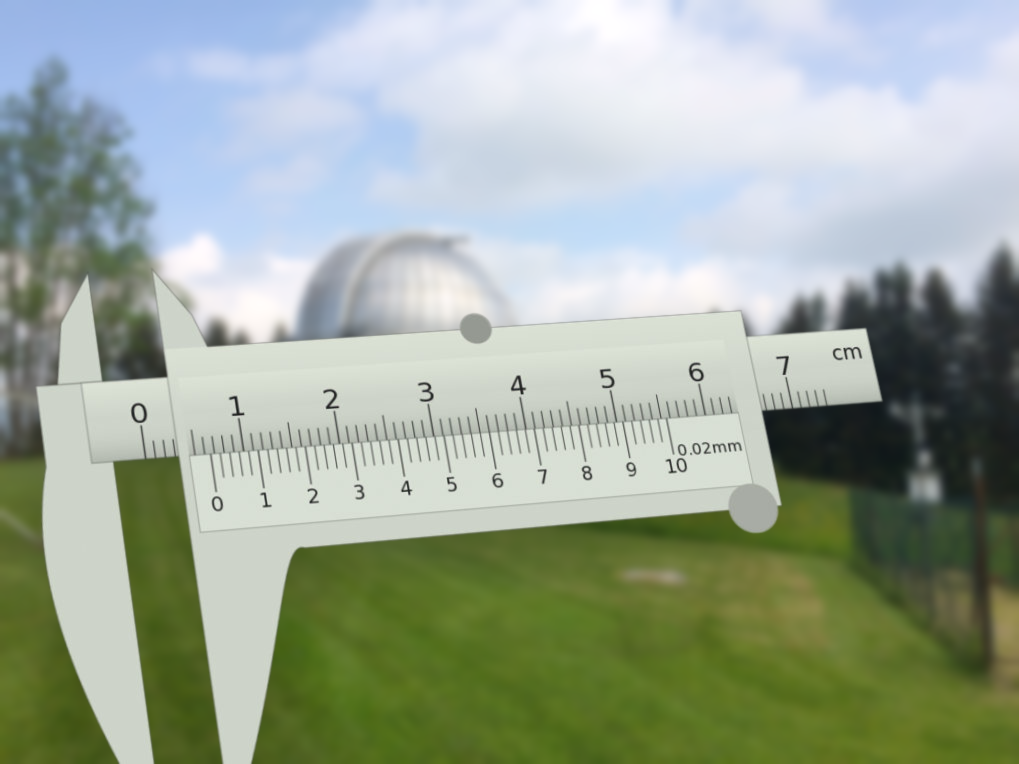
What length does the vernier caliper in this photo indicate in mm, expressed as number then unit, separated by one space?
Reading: 6.6 mm
